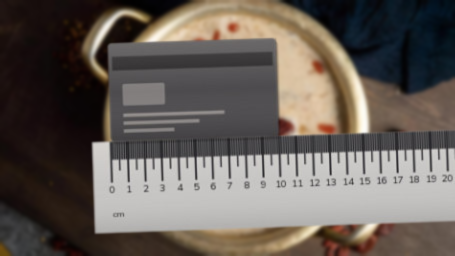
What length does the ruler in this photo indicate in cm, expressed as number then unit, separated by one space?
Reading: 10 cm
